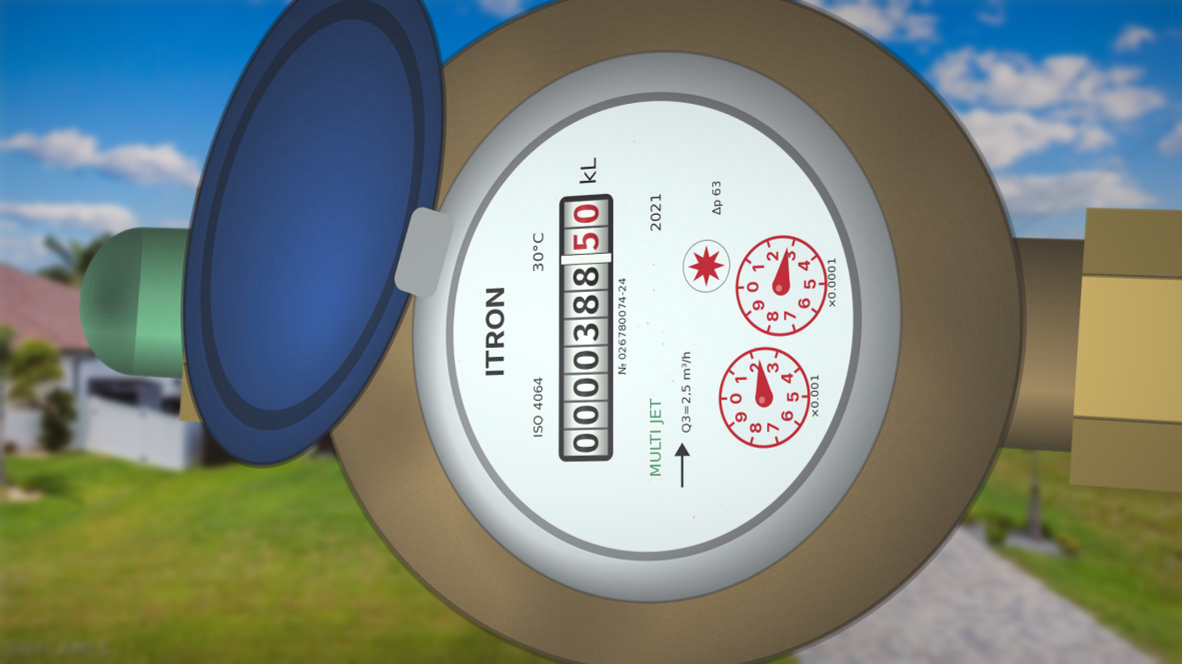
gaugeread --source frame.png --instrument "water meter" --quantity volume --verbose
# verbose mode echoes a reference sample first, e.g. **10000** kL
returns **388.5022** kL
